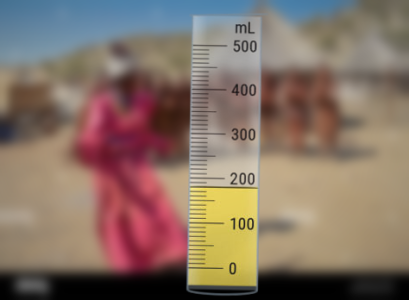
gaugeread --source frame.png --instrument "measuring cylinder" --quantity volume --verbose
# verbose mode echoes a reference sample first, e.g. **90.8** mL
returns **180** mL
